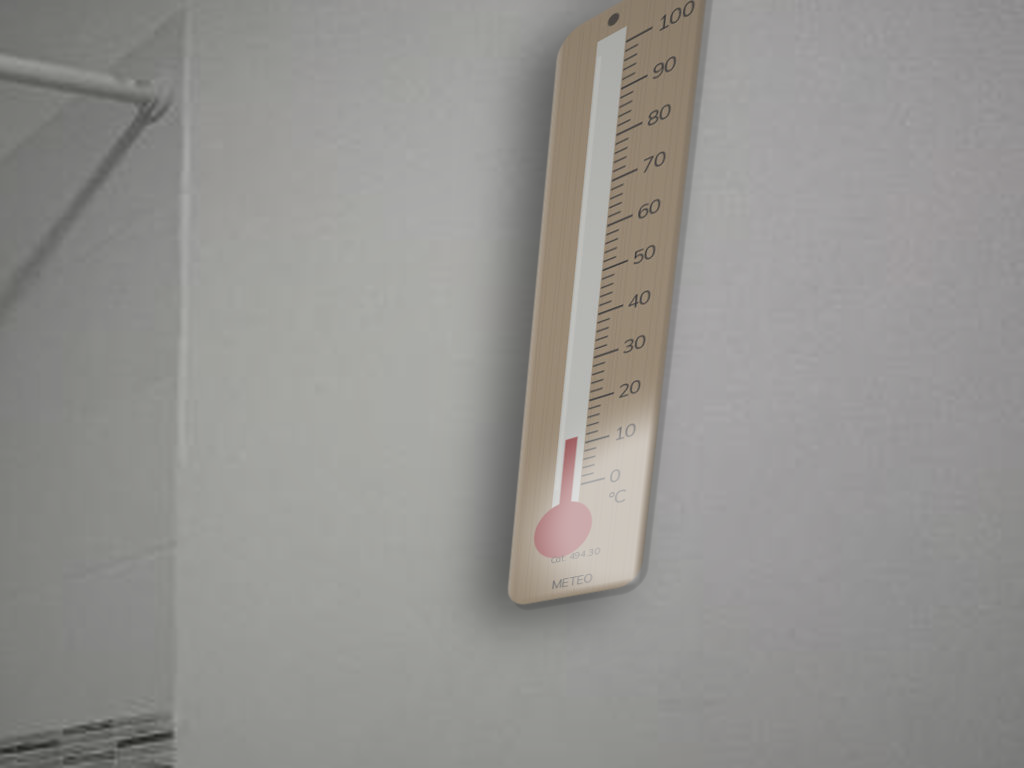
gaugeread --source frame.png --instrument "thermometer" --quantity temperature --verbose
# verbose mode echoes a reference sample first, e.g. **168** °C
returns **12** °C
